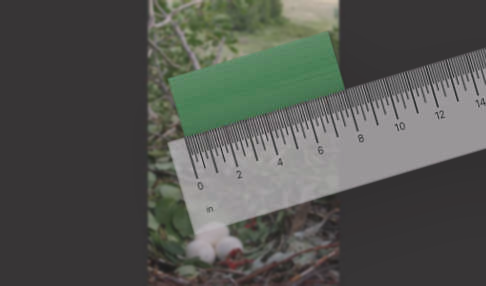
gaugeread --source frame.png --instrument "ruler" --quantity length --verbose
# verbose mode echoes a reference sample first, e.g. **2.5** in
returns **8** in
